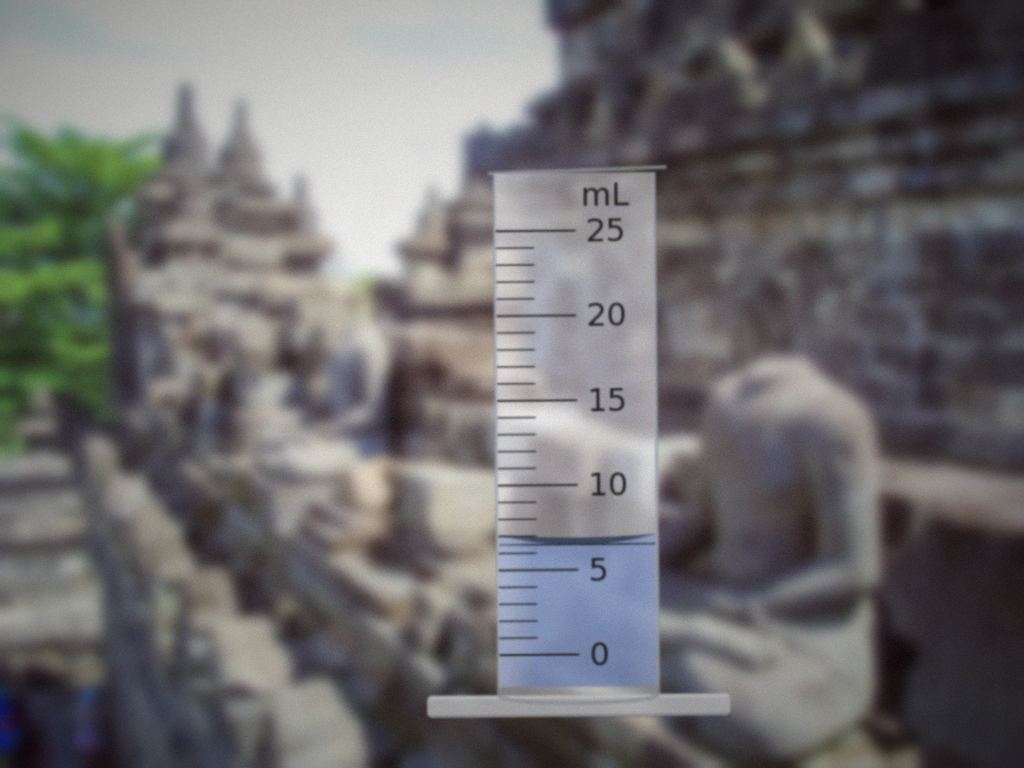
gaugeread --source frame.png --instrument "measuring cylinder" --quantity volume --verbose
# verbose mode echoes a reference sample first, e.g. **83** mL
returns **6.5** mL
